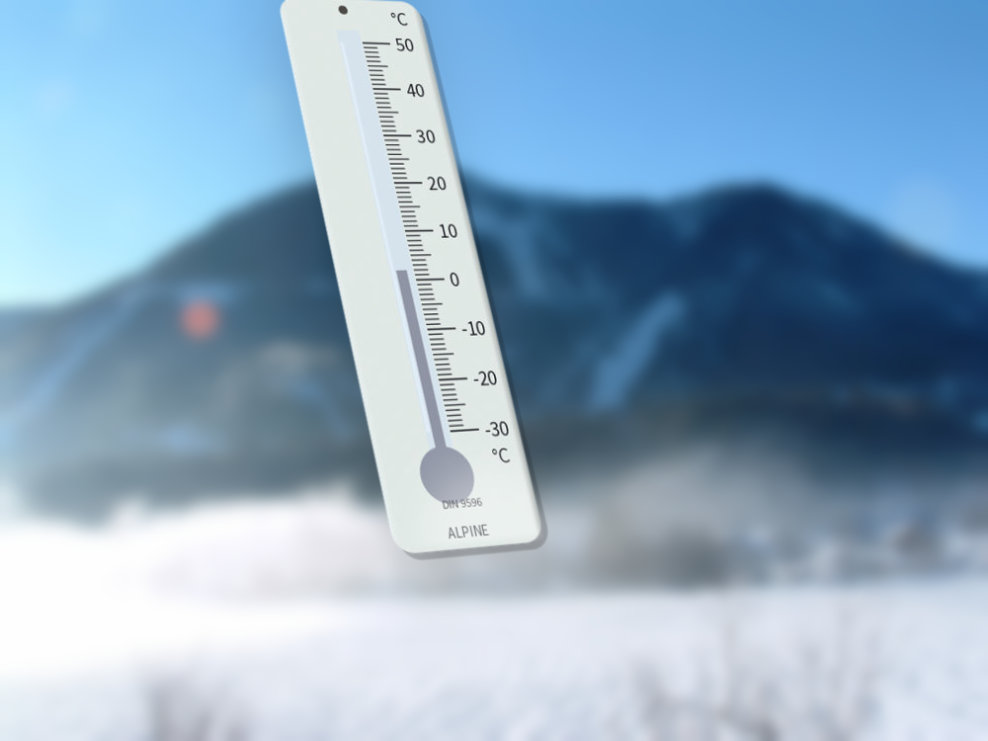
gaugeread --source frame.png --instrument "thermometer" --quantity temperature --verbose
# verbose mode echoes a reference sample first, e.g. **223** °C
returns **2** °C
